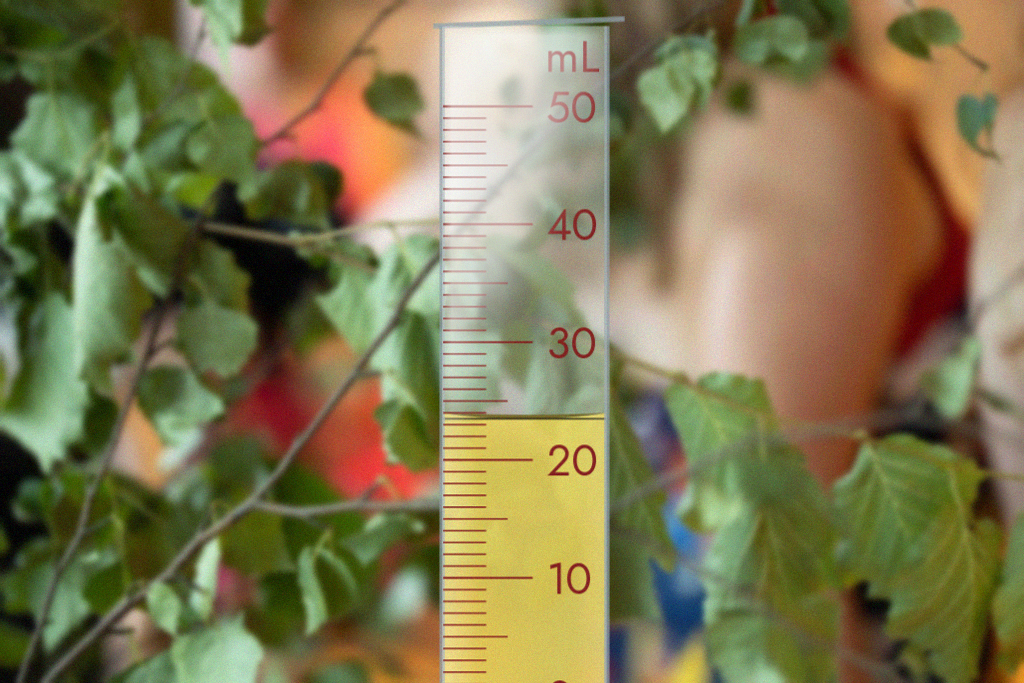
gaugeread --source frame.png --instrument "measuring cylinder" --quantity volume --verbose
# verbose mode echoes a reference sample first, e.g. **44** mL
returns **23.5** mL
